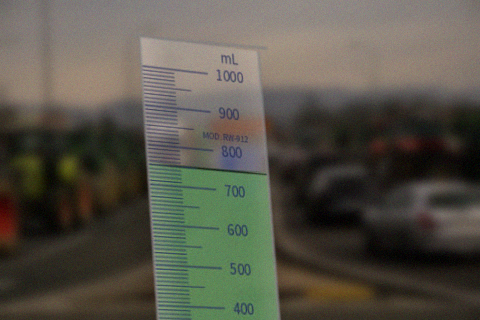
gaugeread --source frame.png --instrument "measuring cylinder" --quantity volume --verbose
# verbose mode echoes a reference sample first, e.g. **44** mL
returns **750** mL
